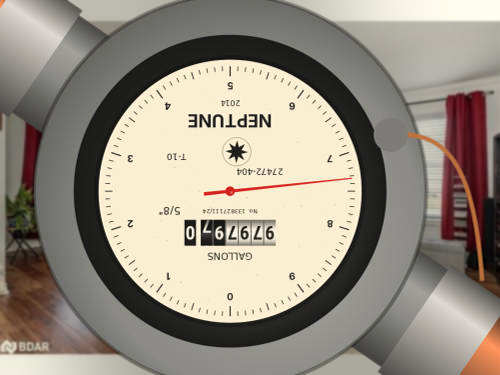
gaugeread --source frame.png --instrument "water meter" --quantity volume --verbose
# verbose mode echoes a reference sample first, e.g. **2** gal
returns **9797967.3** gal
